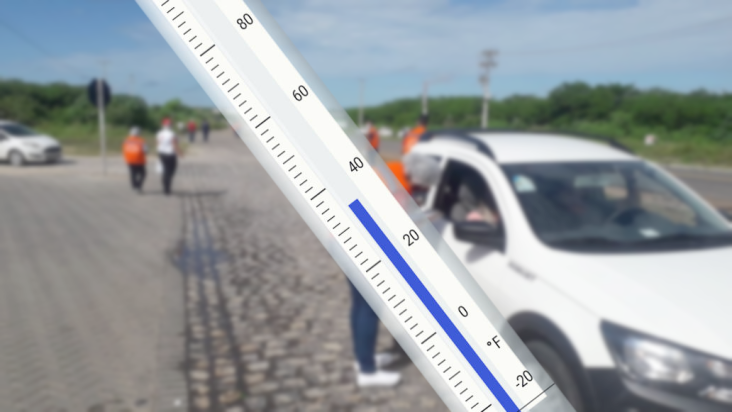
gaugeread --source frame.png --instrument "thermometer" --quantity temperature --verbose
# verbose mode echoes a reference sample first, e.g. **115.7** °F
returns **34** °F
